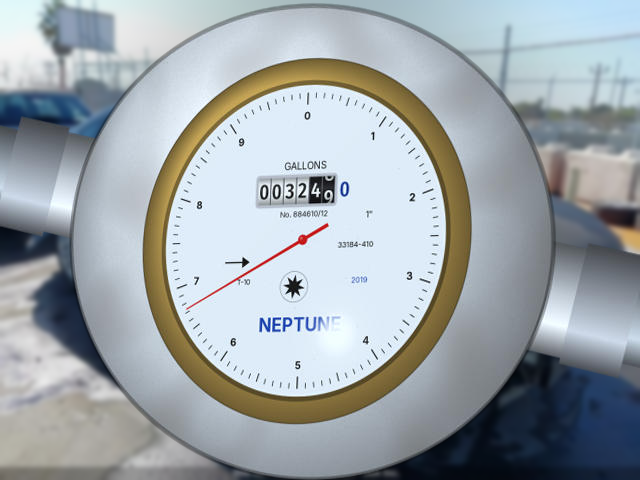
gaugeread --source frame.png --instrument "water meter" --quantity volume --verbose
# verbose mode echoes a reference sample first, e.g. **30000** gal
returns **32486.7** gal
